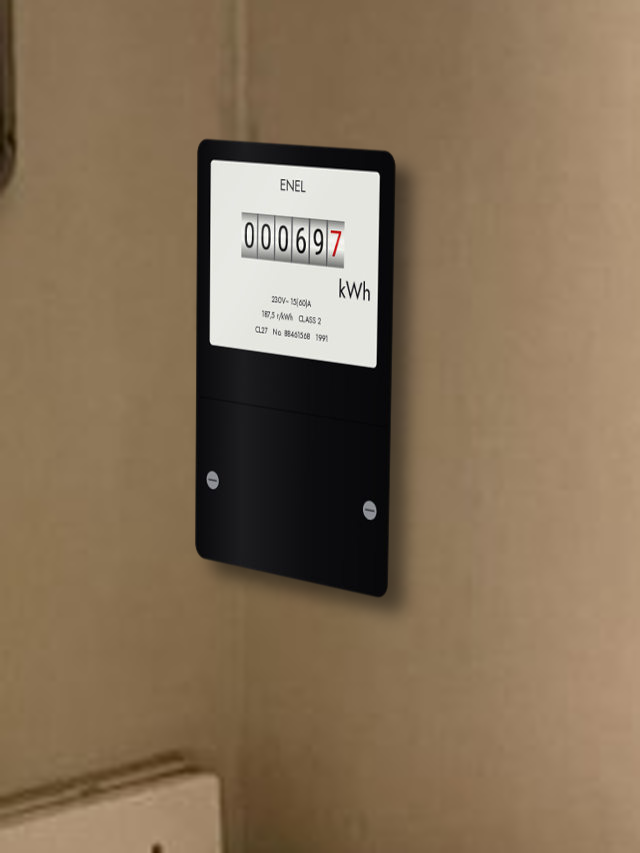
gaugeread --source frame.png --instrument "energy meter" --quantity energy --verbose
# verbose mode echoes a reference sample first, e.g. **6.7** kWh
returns **69.7** kWh
